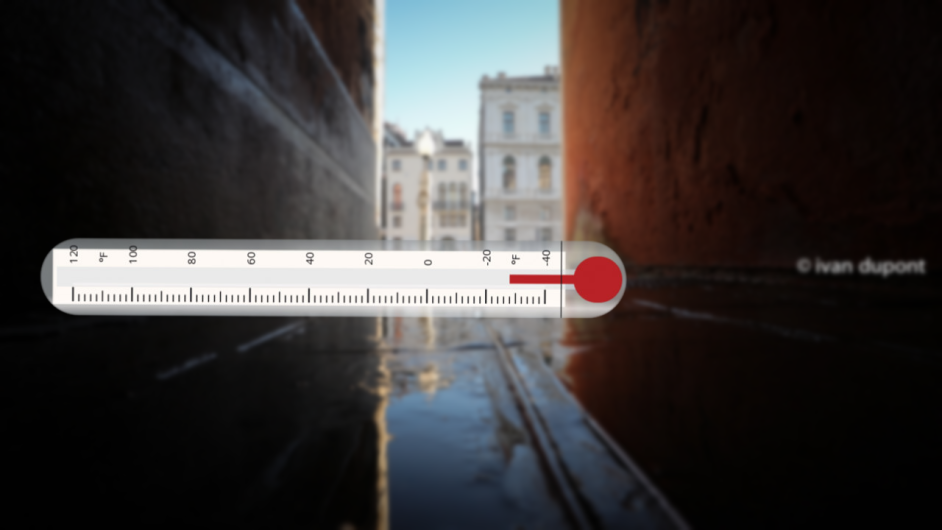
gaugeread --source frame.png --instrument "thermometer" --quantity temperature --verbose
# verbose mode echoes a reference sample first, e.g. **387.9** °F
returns **-28** °F
